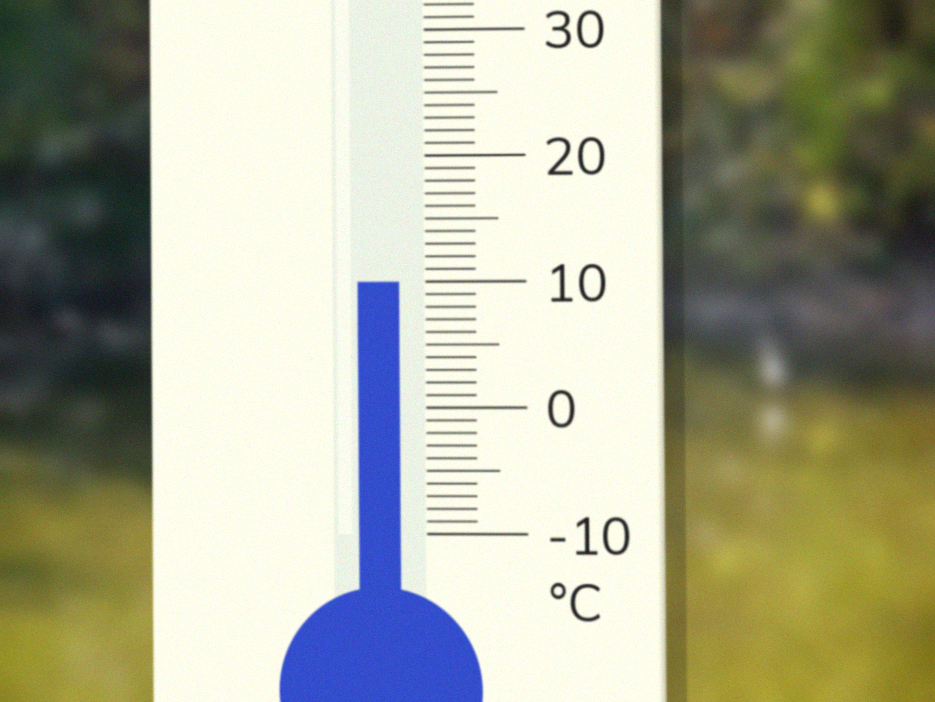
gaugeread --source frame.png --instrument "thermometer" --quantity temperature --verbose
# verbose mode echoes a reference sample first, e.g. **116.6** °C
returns **10** °C
